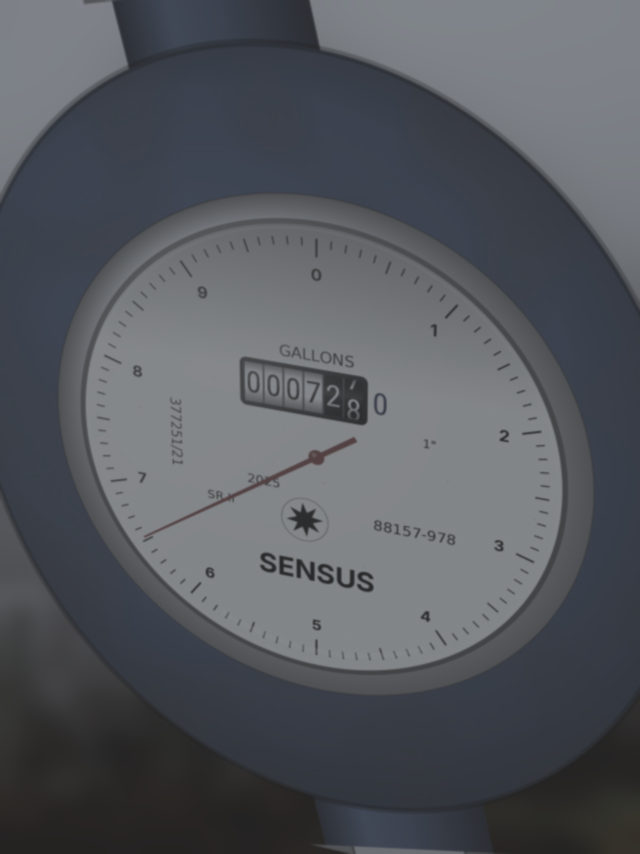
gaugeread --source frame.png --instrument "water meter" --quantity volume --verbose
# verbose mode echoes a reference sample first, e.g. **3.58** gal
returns **7276.5** gal
